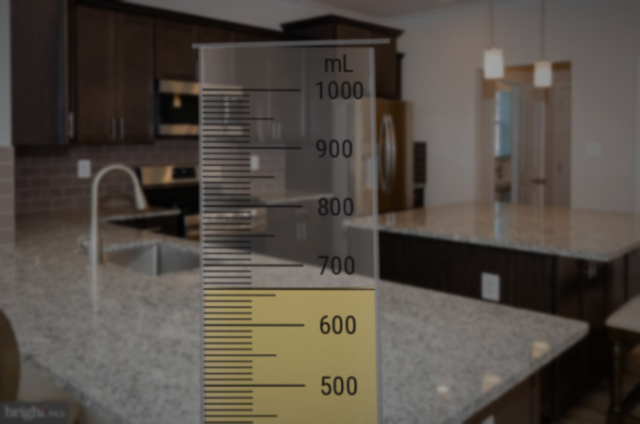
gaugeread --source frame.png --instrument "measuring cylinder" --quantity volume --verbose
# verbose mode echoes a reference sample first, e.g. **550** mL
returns **660** mL
